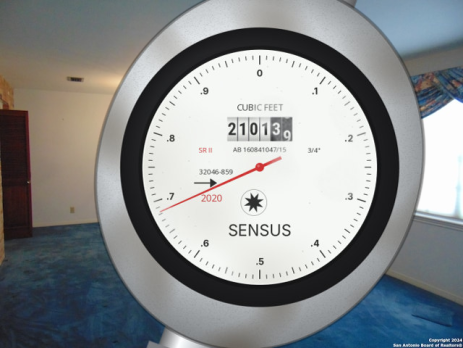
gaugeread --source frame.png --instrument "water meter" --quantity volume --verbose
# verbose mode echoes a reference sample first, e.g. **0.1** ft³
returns **210138.68** ft³
